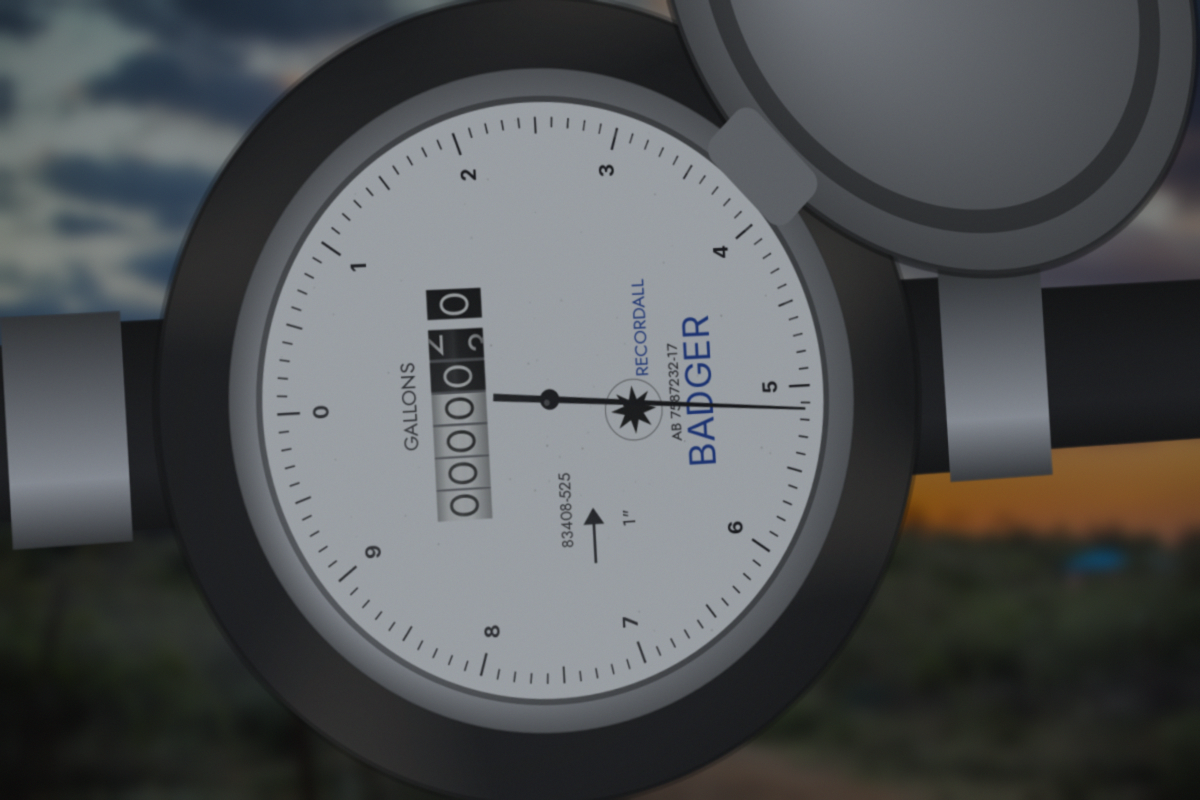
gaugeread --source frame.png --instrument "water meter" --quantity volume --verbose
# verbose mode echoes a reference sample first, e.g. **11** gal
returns **25.1** gal
